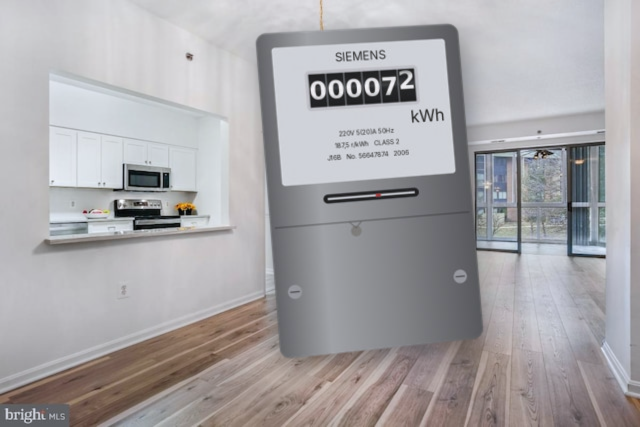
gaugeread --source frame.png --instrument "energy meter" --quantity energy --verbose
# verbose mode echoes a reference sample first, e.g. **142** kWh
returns **72** kWh
